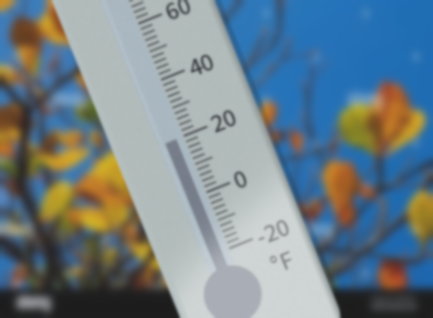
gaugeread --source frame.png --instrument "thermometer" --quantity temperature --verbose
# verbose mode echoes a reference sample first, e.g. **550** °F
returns **20** °F
